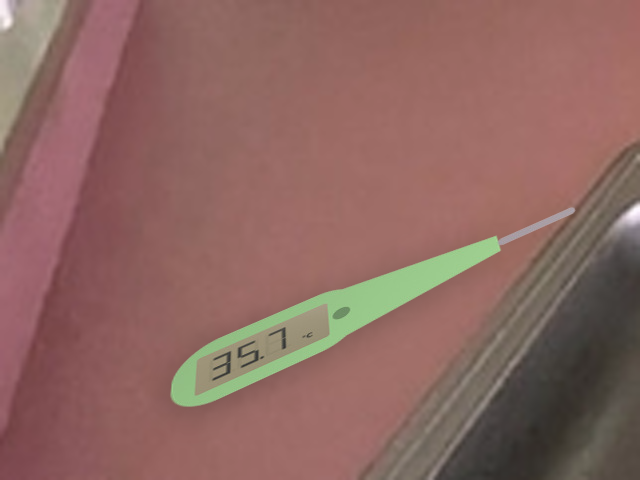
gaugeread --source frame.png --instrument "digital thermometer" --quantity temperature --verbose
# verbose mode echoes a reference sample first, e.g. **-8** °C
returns **35.7** °C
